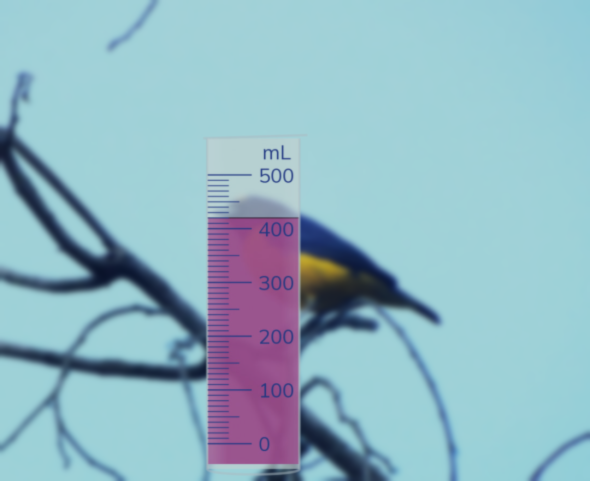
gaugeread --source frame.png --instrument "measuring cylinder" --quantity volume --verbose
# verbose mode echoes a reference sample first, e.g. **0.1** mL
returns **420** mL
